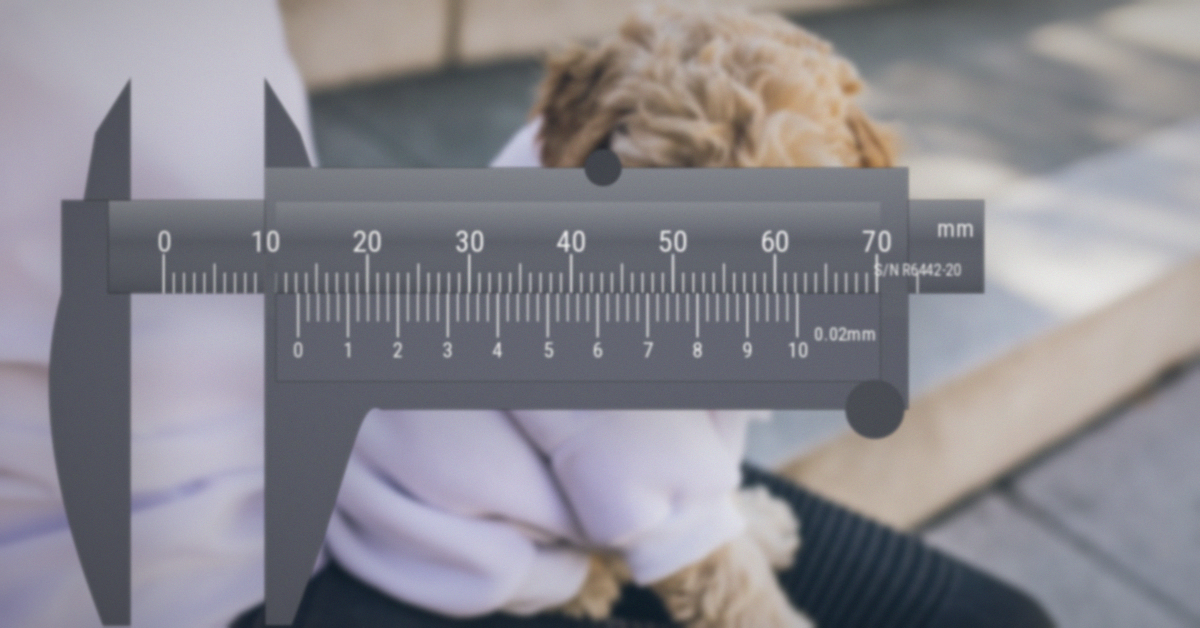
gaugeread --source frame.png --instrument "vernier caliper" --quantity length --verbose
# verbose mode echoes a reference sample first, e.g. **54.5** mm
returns **13.2** mm
